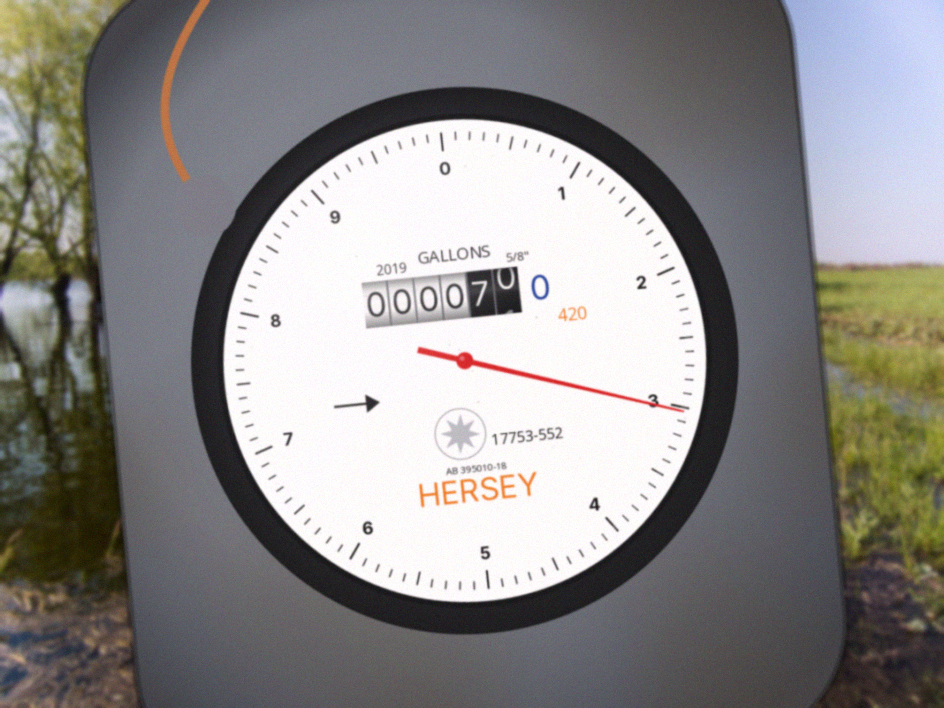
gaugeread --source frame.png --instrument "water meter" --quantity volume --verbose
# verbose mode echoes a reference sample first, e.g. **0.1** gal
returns **703.0** gal
